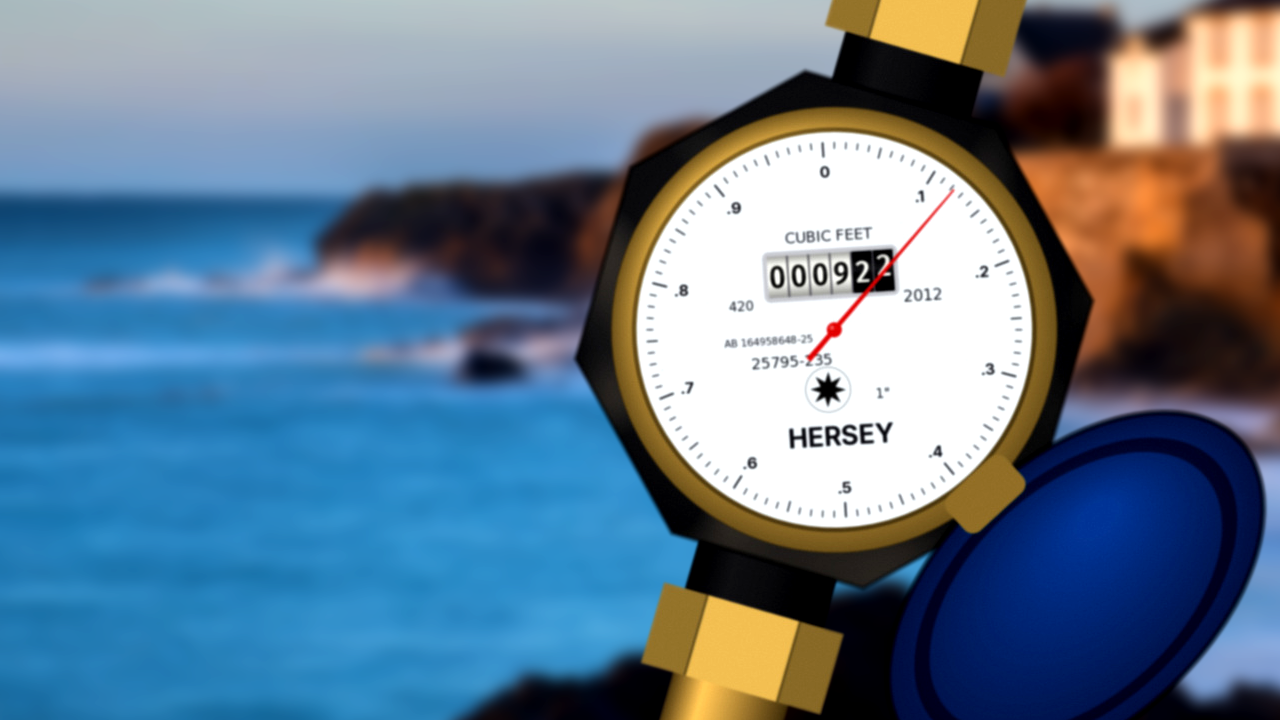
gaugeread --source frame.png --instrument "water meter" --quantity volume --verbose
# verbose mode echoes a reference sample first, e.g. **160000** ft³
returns **922.12** ft³
